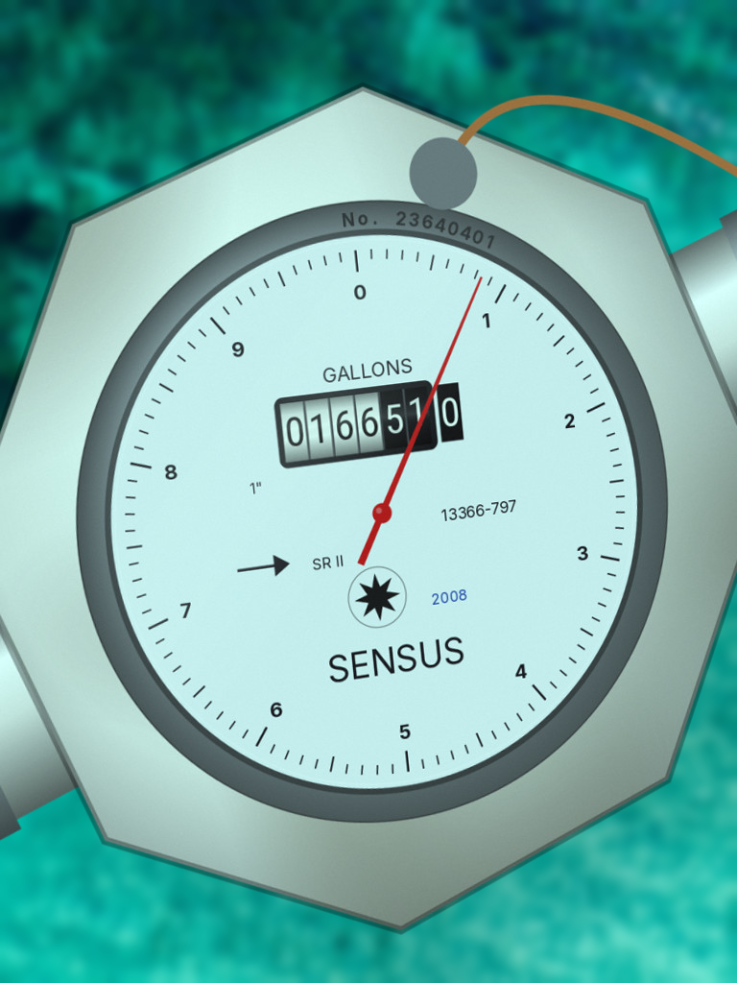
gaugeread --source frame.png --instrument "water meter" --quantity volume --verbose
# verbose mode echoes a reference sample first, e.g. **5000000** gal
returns **166510.8** gal
